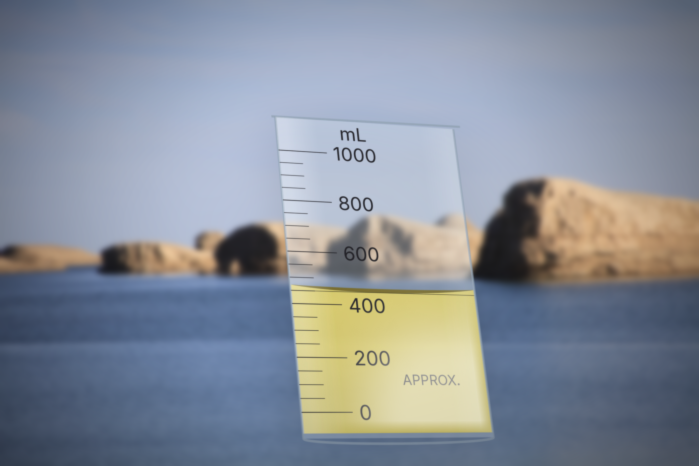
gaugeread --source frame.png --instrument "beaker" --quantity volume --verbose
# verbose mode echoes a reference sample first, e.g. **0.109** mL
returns **450** mL
